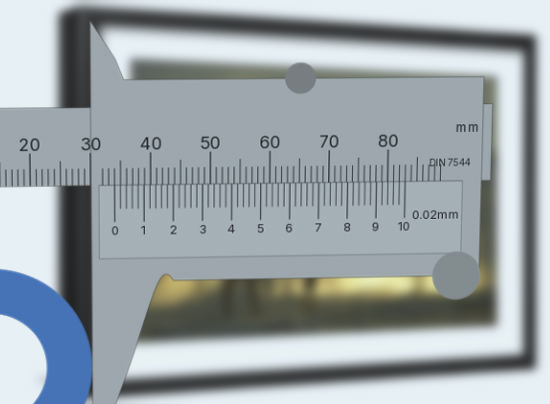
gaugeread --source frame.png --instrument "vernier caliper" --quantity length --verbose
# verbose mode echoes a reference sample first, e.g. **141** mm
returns **34.0** mm
